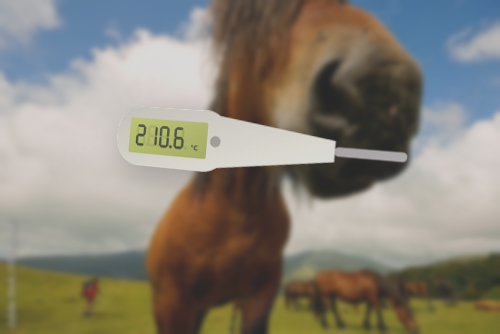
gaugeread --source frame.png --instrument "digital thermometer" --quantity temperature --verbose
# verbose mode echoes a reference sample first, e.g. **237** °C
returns **210.6** °C
